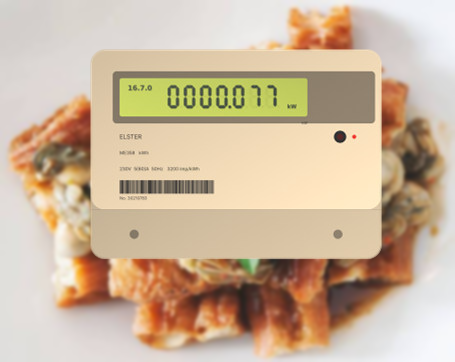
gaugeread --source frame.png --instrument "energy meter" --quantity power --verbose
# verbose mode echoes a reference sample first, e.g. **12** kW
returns **0.077** kW
